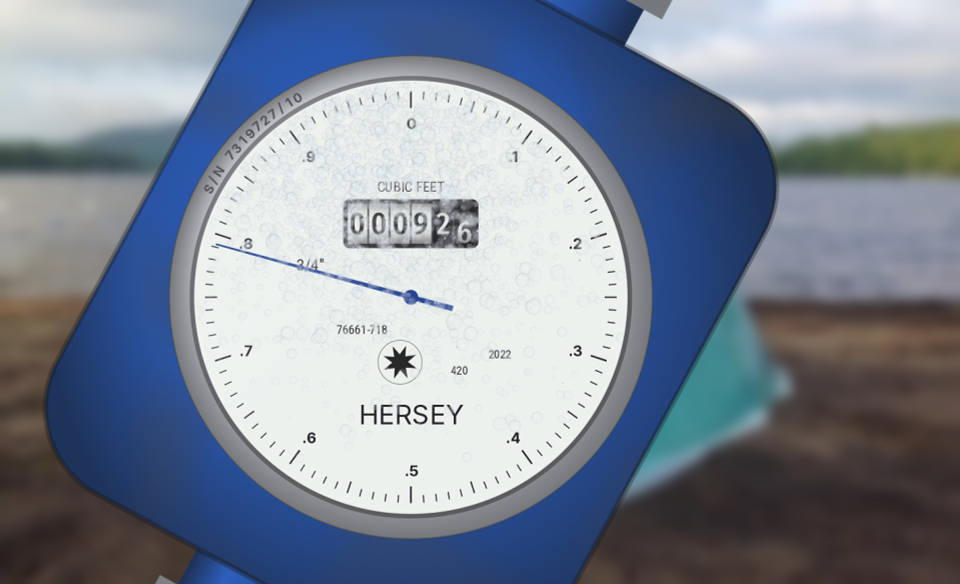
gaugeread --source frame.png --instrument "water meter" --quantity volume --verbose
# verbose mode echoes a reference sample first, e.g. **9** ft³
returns **925.79** ft³
